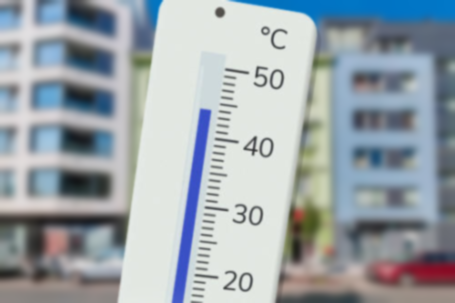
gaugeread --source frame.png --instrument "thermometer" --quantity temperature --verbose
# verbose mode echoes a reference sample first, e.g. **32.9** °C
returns **44** °C
